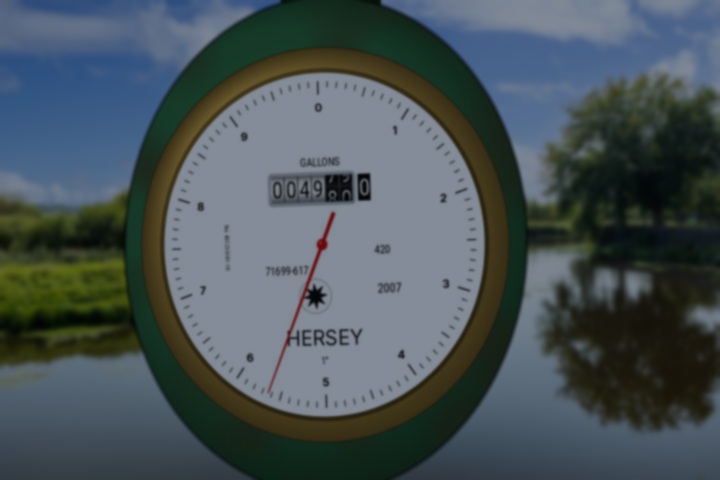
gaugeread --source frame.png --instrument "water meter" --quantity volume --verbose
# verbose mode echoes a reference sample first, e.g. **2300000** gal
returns **49795.6** gal
